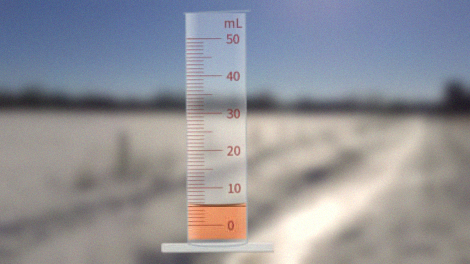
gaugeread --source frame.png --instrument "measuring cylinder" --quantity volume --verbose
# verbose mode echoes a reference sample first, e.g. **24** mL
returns **5** mL
